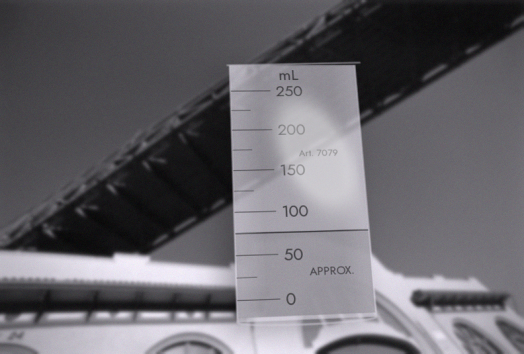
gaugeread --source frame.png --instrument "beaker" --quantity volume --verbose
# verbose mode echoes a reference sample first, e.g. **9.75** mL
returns **75** mL
